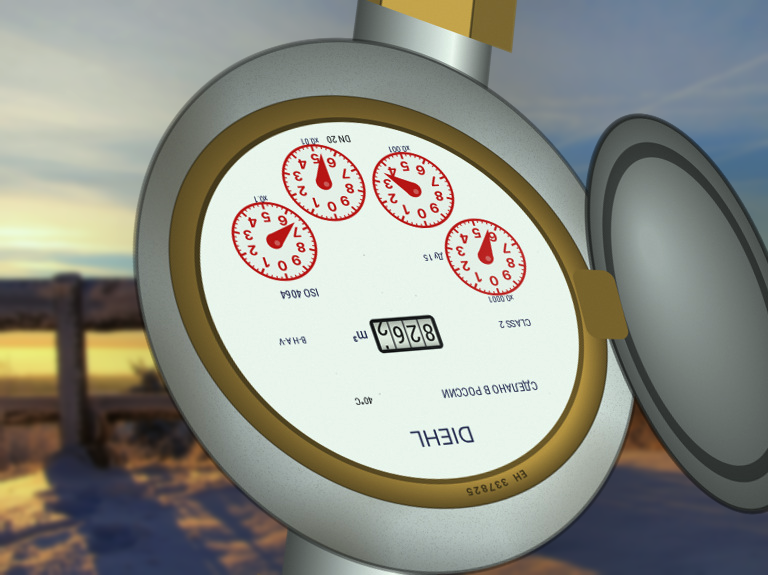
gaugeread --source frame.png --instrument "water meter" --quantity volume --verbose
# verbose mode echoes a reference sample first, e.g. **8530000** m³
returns **8261.6535** m³
